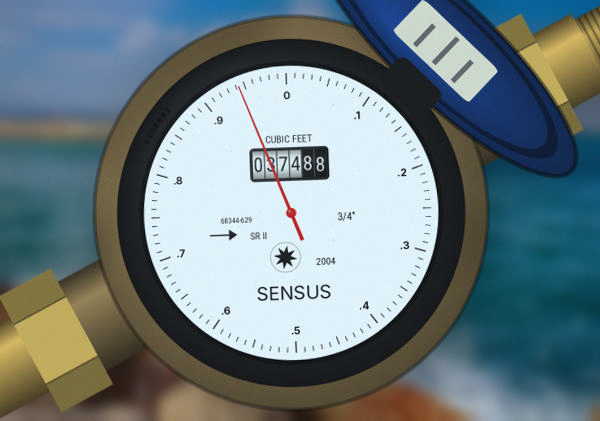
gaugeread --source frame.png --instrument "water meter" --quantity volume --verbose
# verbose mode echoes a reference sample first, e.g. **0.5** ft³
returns **37487.94** ft³
